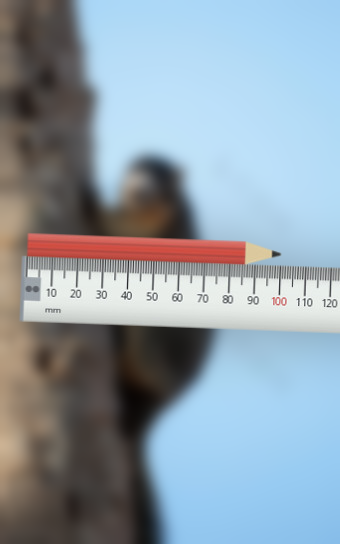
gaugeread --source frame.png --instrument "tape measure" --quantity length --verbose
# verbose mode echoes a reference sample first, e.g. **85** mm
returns **100** mm
